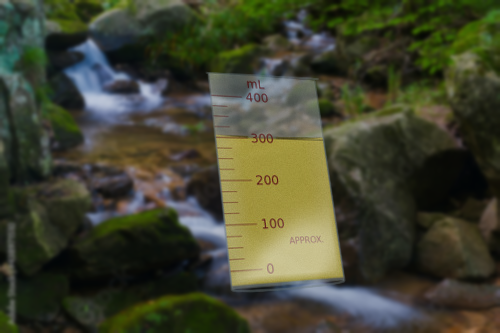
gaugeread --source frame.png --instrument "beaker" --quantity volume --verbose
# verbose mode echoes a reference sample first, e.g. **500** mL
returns **300** mL
